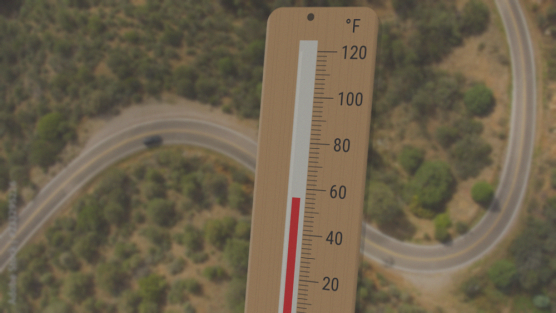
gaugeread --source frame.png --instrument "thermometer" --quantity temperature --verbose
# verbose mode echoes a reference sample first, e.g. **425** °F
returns **56** °F
